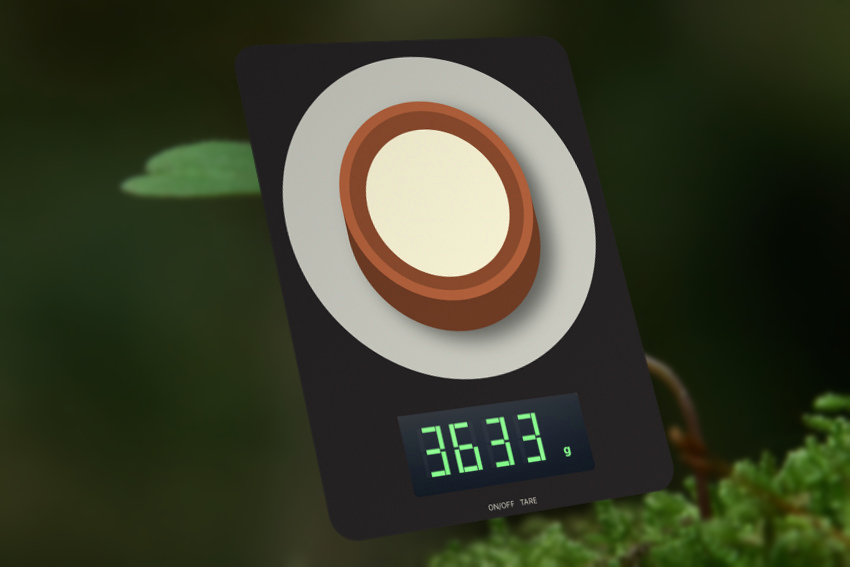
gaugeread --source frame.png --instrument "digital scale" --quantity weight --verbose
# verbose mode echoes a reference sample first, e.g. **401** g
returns **3633** g
